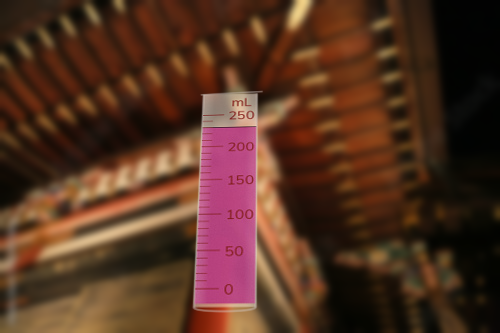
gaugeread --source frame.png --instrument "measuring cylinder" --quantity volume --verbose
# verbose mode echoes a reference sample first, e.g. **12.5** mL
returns **230** mL
